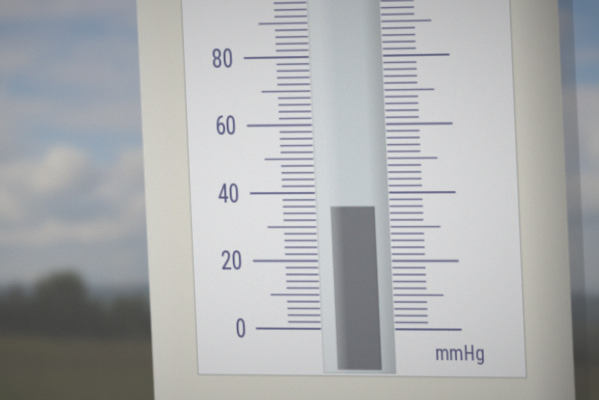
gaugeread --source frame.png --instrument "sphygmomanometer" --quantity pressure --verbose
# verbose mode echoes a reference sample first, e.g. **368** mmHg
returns **36** mmHg
